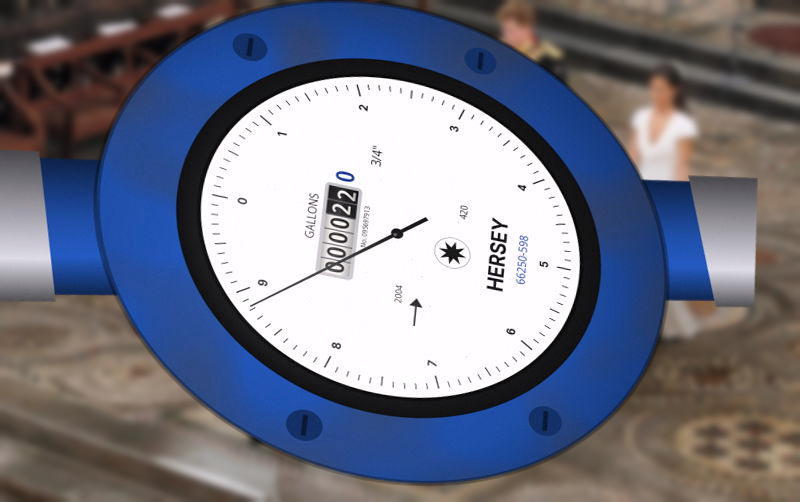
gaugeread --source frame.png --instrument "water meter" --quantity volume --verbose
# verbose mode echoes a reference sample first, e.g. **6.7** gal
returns **218.8** gal
